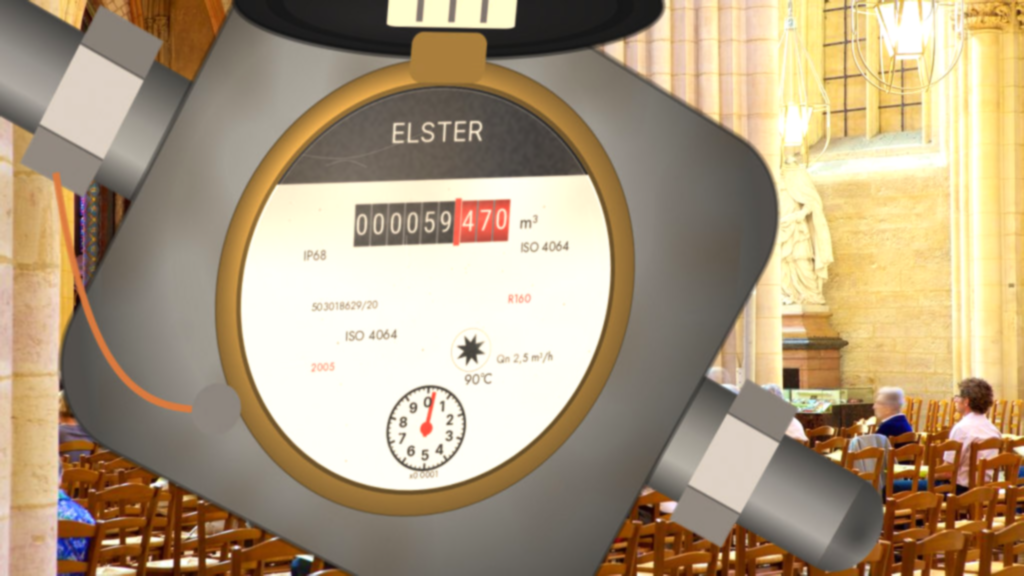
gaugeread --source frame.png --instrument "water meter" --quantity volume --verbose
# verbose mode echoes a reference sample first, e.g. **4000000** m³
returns **59.4700** m³
